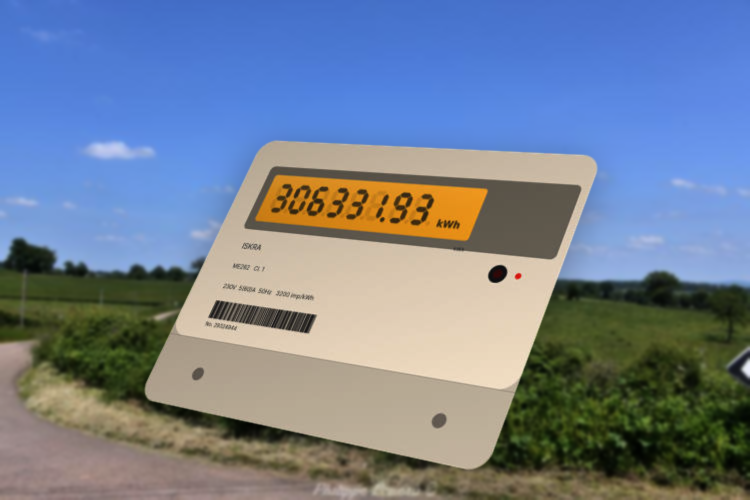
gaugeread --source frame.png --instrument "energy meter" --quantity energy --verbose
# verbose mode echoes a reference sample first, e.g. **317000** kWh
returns **306331.93** kWh
